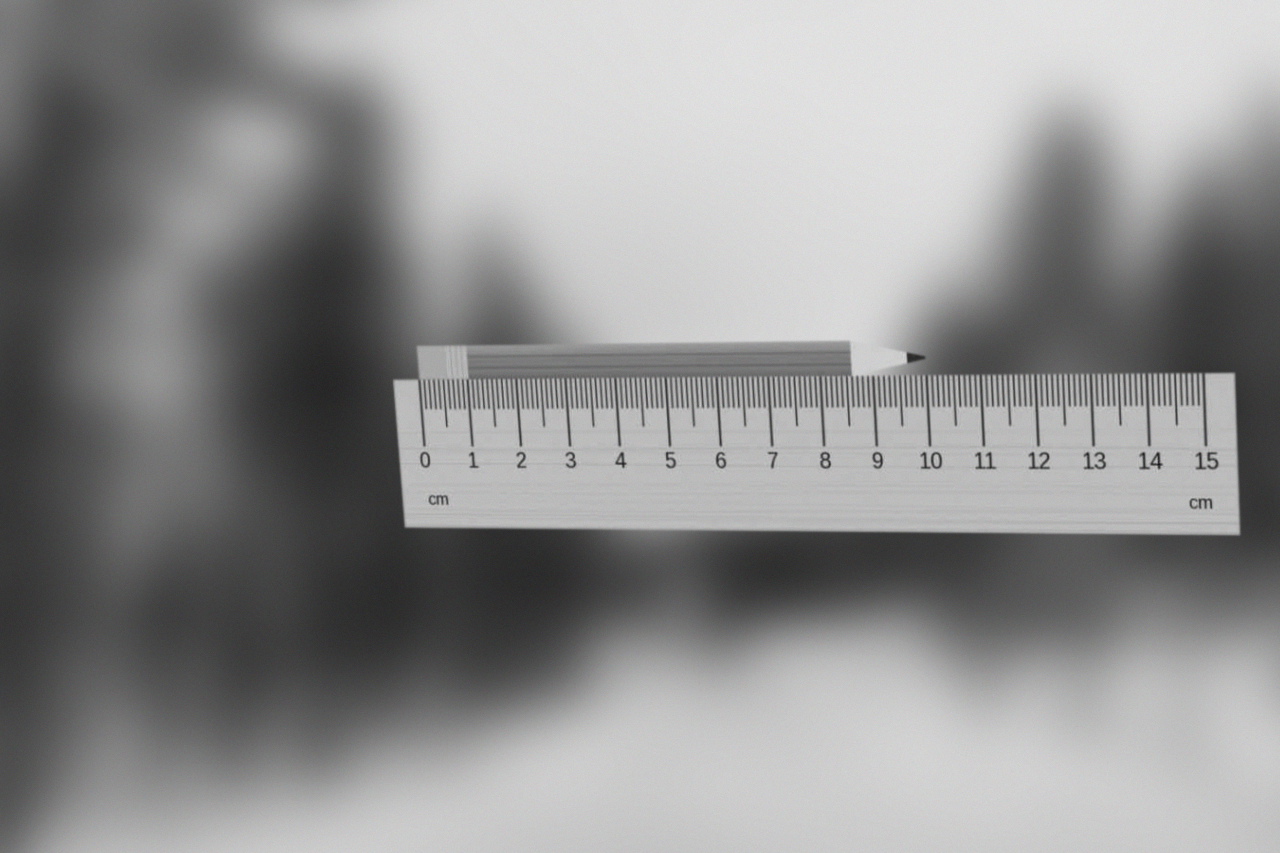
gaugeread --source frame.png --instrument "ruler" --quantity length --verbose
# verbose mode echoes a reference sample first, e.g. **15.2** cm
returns **10** cm
